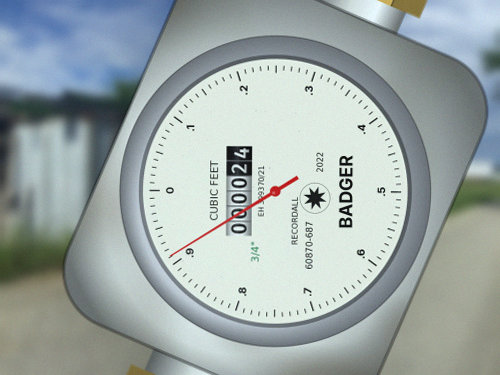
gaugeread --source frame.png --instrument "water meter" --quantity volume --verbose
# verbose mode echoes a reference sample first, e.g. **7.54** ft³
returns **23.91** ft³
